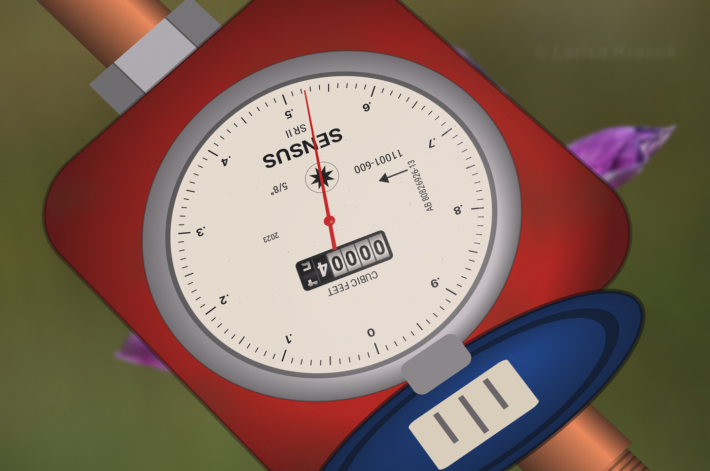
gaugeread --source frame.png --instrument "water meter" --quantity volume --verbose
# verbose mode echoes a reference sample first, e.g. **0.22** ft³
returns **44.52** ft³
